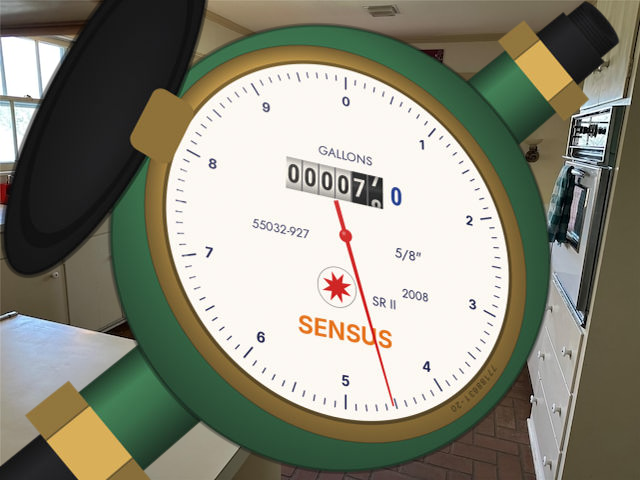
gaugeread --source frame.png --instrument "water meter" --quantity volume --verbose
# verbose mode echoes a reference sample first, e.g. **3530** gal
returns **774.5** gal
